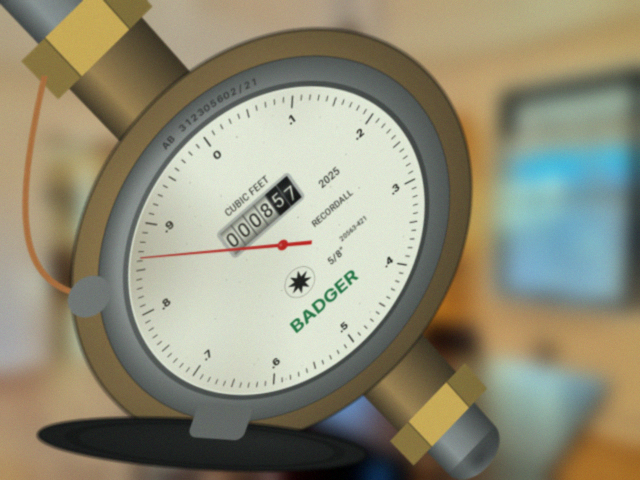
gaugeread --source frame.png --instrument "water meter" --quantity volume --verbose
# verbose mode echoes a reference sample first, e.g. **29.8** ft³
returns **856.86** ft³
